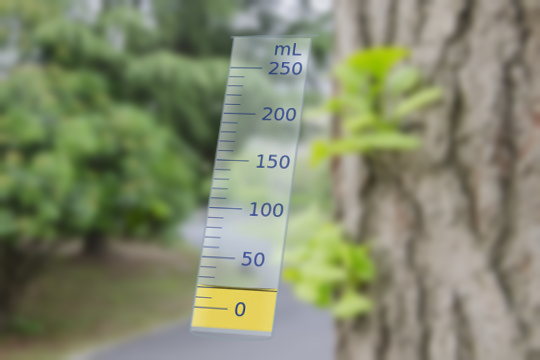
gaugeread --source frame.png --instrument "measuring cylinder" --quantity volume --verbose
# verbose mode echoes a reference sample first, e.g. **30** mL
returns **20** mL
